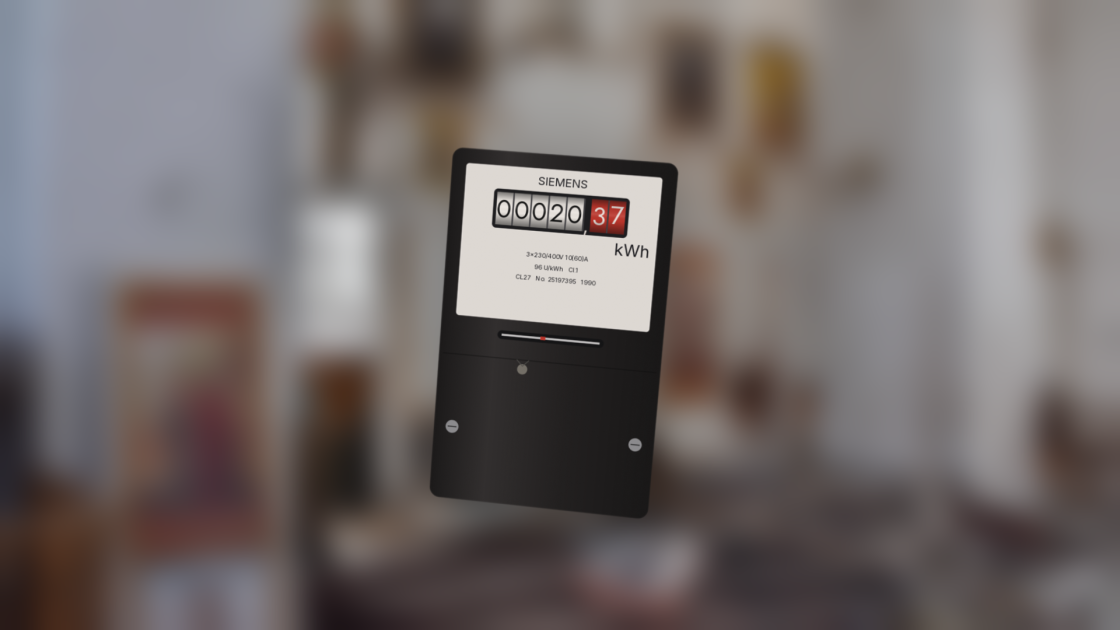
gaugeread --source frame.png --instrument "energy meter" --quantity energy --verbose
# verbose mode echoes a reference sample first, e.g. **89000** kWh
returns **20.37** kWh
